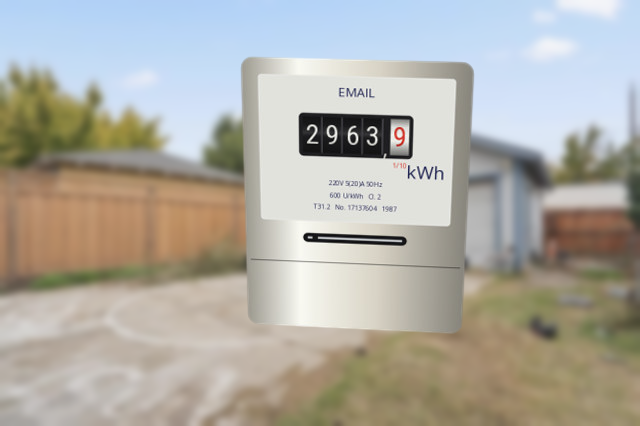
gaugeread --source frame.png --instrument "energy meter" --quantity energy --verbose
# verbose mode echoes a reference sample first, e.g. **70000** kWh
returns **2963.9** kWh
